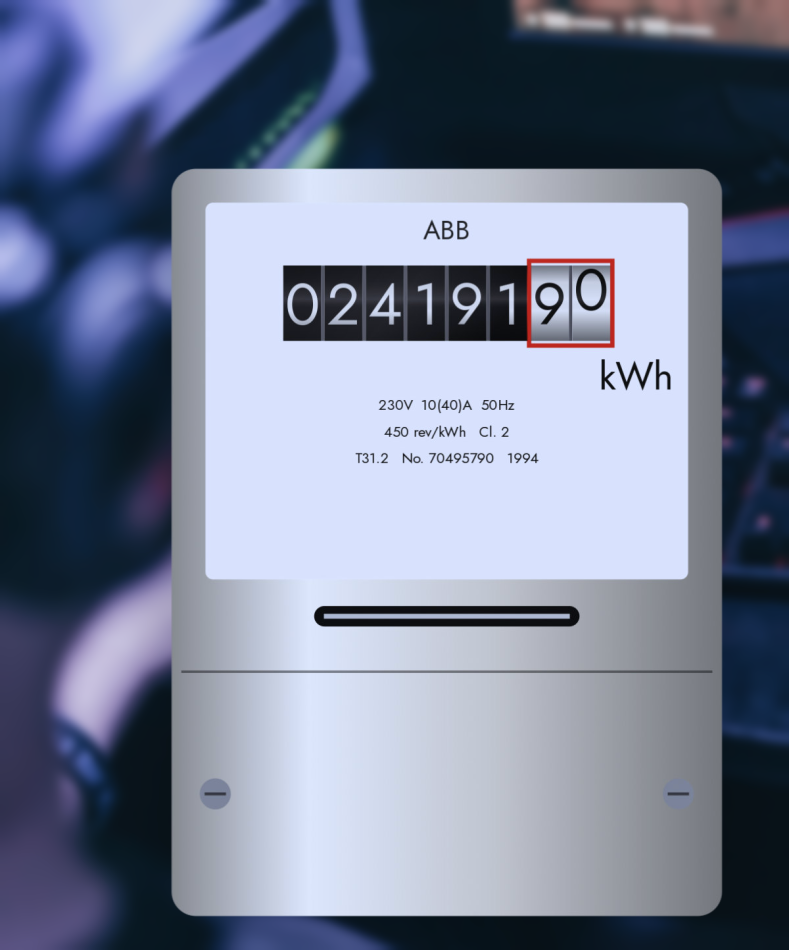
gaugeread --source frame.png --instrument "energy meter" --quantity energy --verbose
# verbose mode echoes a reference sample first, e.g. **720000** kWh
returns **24191.90** kWh
